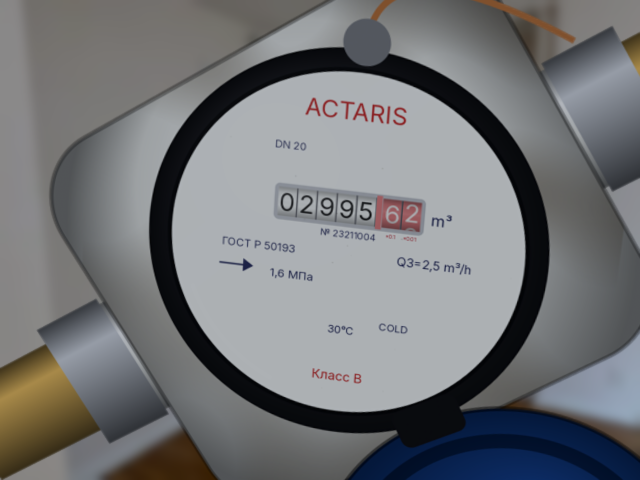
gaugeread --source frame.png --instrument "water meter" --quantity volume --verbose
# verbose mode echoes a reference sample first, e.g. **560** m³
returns **2995.62** m³
